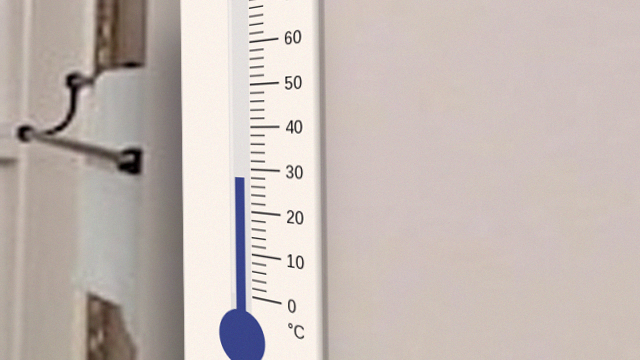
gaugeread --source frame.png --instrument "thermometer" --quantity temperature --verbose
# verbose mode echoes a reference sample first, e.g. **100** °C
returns **28** °C
